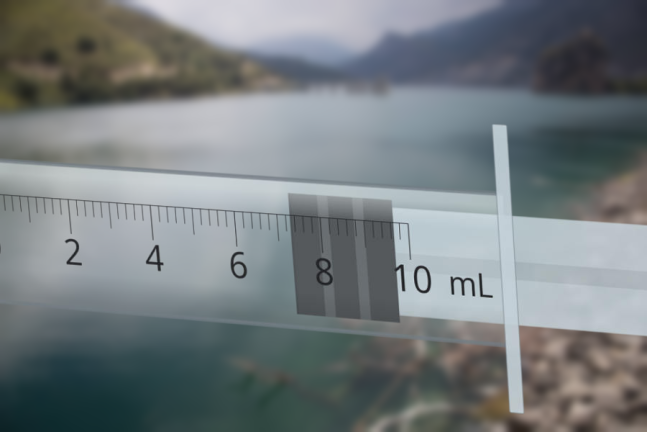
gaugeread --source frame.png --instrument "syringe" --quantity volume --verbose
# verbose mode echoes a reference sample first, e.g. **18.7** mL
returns **7.3** mL
